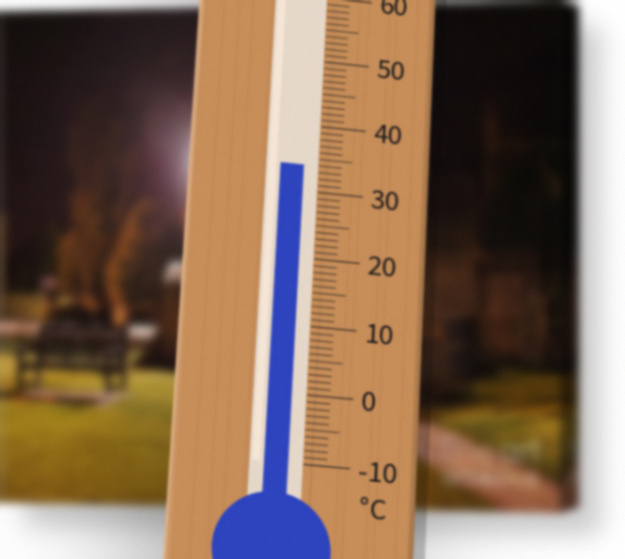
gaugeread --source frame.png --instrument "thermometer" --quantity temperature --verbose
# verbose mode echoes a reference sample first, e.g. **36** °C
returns **34** °C
